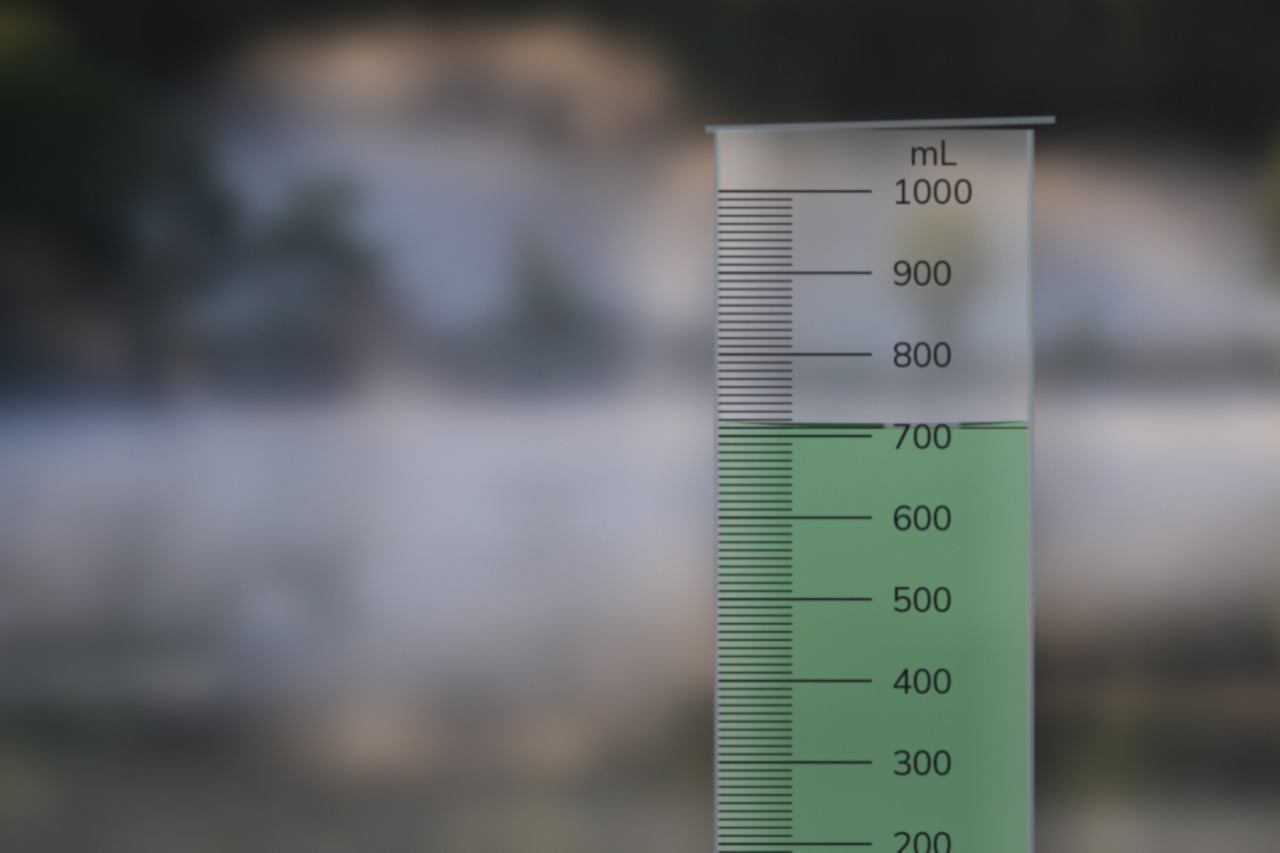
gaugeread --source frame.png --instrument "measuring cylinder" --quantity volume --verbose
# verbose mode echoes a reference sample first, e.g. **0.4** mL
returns **710** mL
